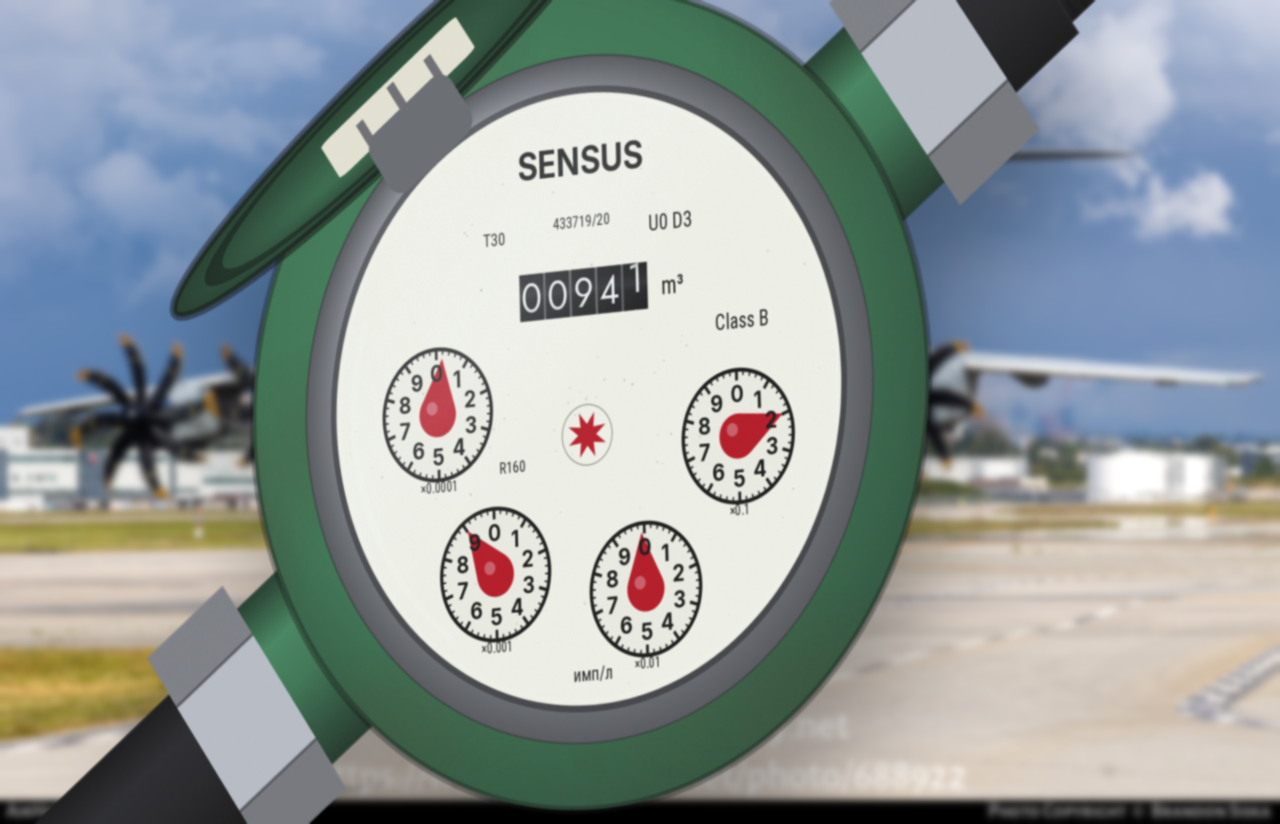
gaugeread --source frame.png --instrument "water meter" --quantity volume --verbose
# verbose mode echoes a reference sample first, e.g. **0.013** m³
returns **941.1990** m³
